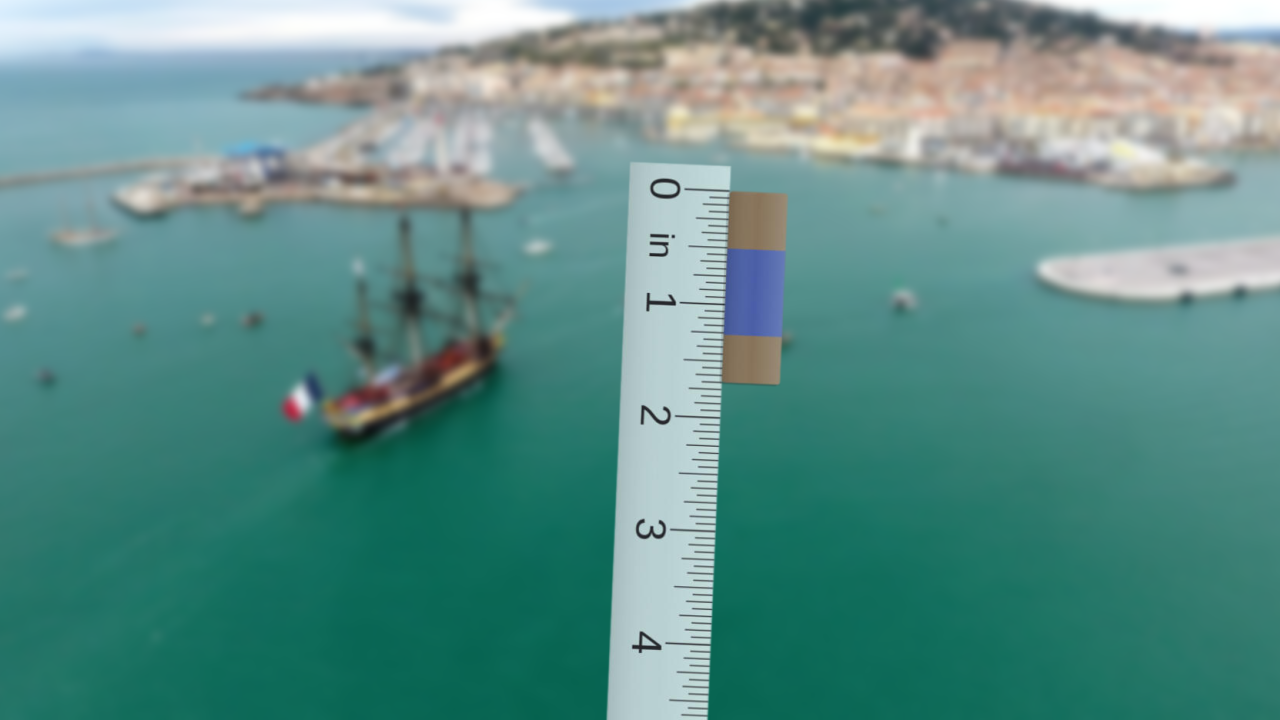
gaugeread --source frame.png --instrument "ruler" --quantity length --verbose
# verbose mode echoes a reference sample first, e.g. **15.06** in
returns **1.6875** in
